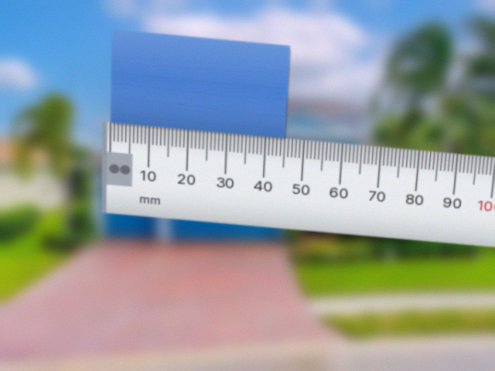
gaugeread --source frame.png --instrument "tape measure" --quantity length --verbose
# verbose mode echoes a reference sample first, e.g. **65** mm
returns **45** mm
